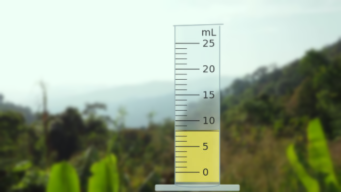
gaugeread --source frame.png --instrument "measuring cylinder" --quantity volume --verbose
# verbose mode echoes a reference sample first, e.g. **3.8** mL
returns **8** mL
